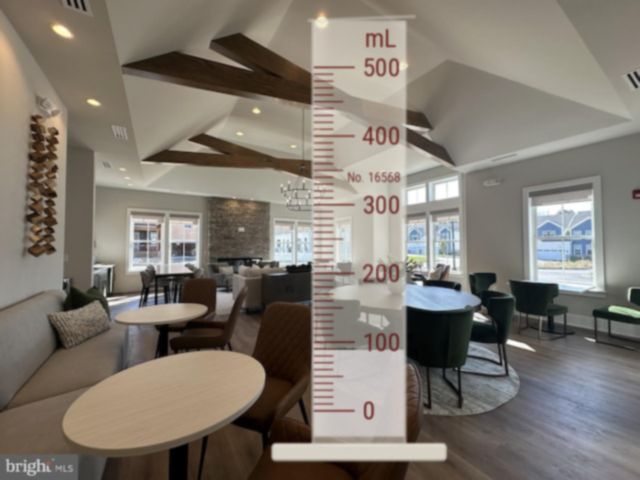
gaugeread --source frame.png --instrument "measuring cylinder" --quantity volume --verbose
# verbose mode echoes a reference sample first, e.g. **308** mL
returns **90** mL
